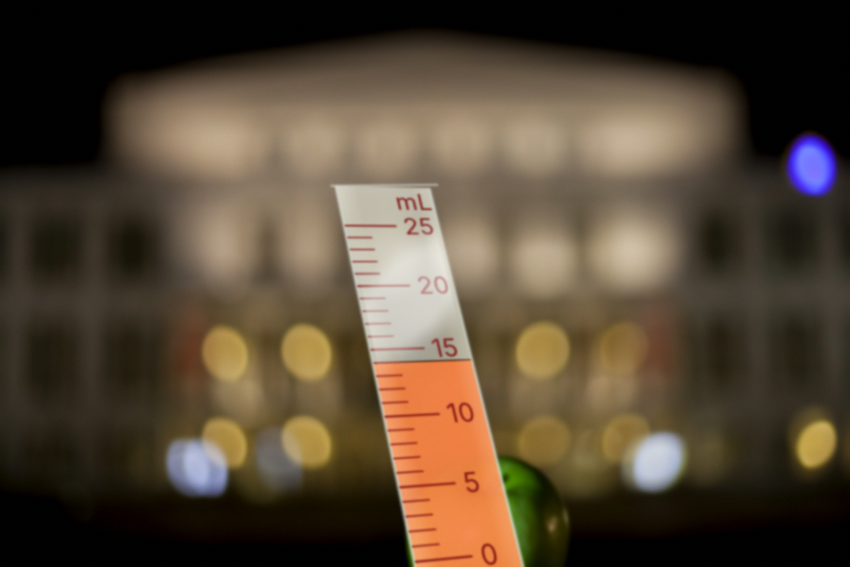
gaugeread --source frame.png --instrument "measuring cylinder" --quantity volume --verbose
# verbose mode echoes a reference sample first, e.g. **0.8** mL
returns **14** mL
